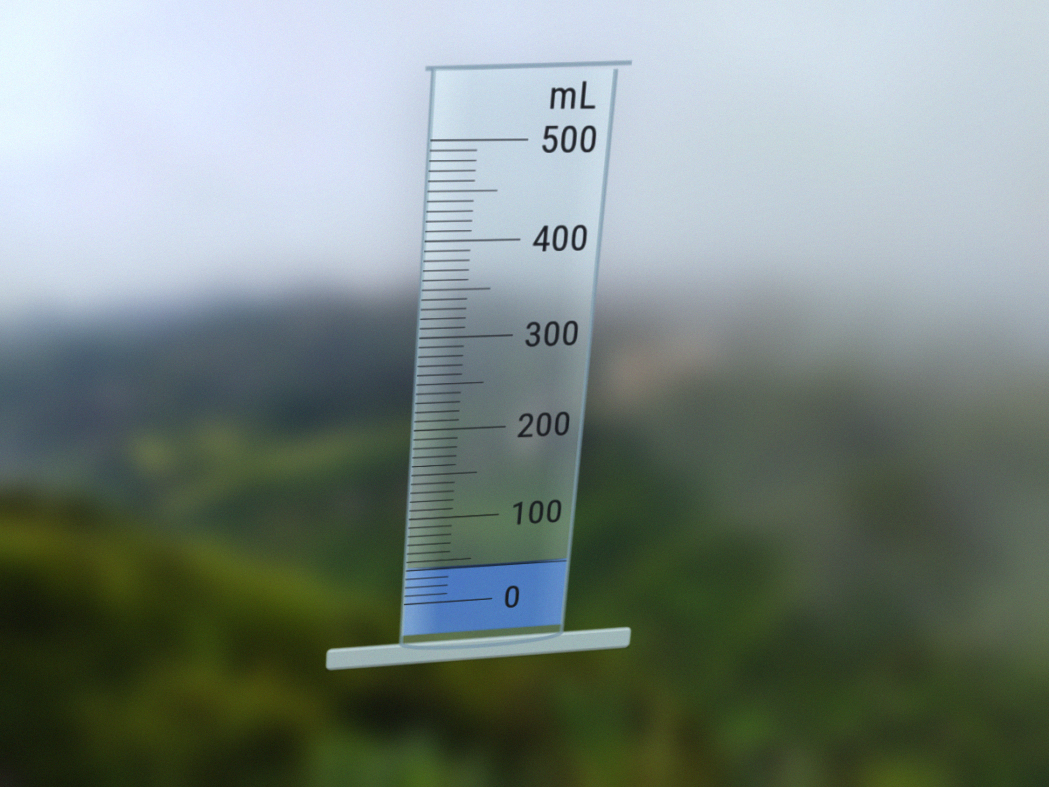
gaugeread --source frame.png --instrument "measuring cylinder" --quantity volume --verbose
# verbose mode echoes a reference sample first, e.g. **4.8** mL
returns **40** mL
